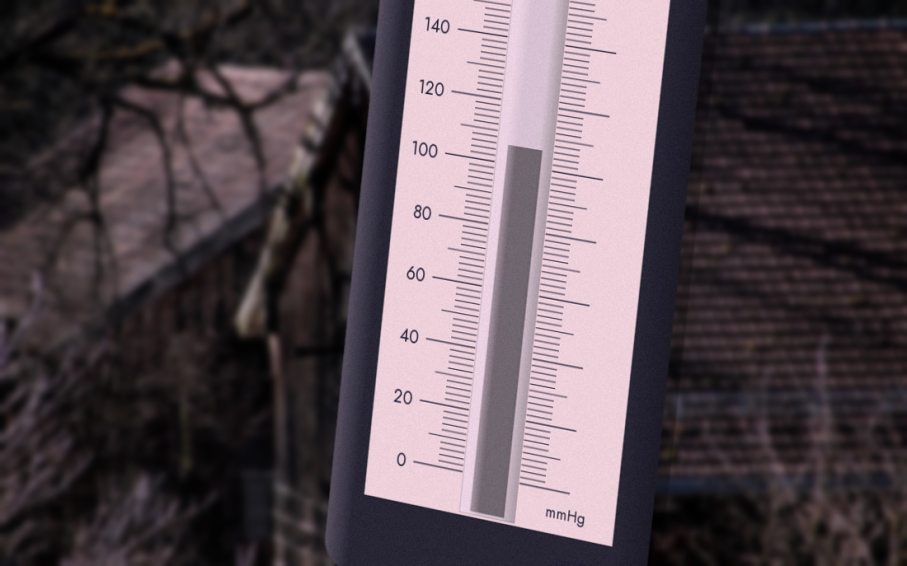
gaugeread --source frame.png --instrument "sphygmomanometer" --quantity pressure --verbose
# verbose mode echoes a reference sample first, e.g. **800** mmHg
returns **106** mmHg
